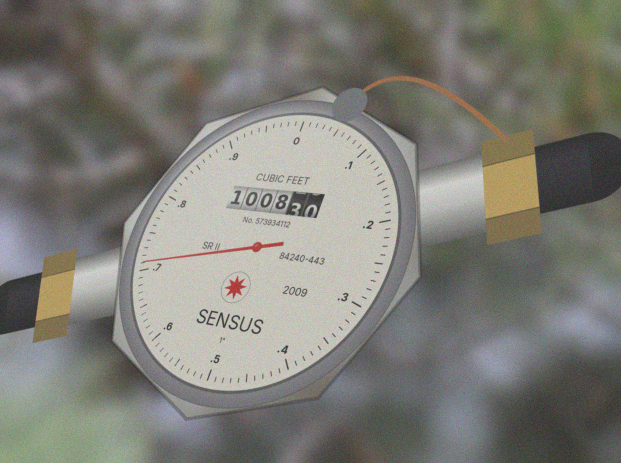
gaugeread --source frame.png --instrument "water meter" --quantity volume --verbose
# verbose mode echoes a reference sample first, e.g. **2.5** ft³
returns **100829.71** ft³
